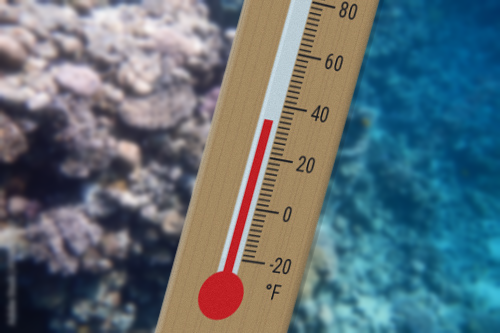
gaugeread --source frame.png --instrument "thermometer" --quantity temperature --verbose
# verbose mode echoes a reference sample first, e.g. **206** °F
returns **34** °F
